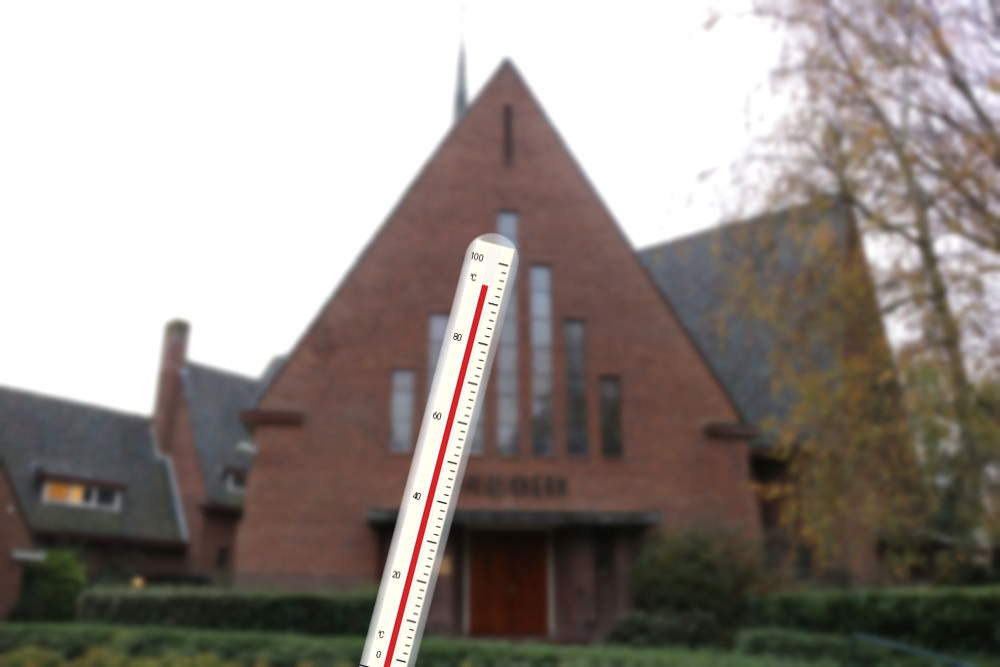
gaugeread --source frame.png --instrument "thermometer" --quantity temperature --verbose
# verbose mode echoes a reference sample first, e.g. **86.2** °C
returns **94** °C
